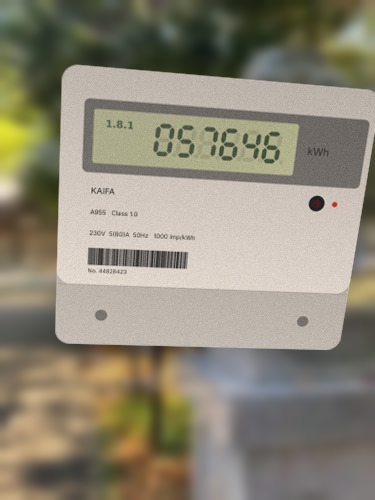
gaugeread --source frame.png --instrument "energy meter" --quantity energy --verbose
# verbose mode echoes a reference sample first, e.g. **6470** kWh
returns **57646** kWh
